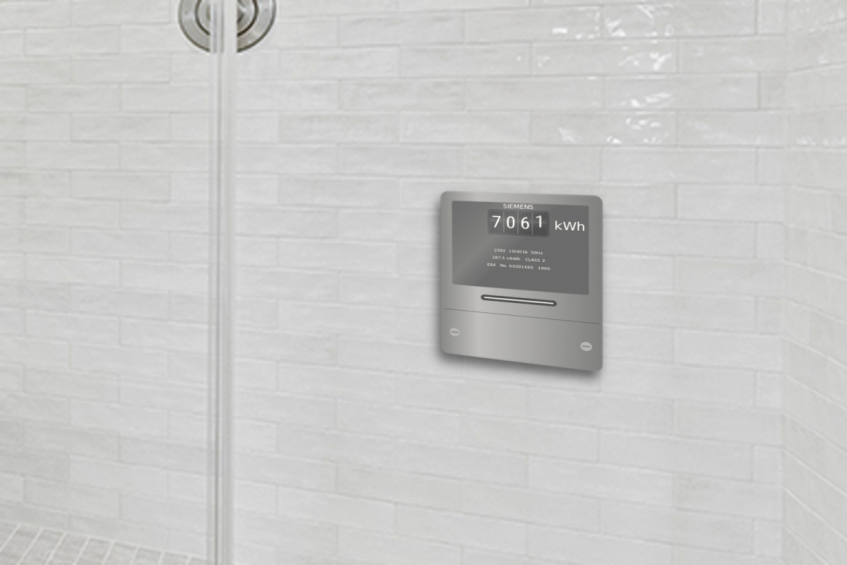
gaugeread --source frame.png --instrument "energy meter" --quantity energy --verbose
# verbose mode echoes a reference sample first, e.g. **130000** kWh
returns **7061** kWh
